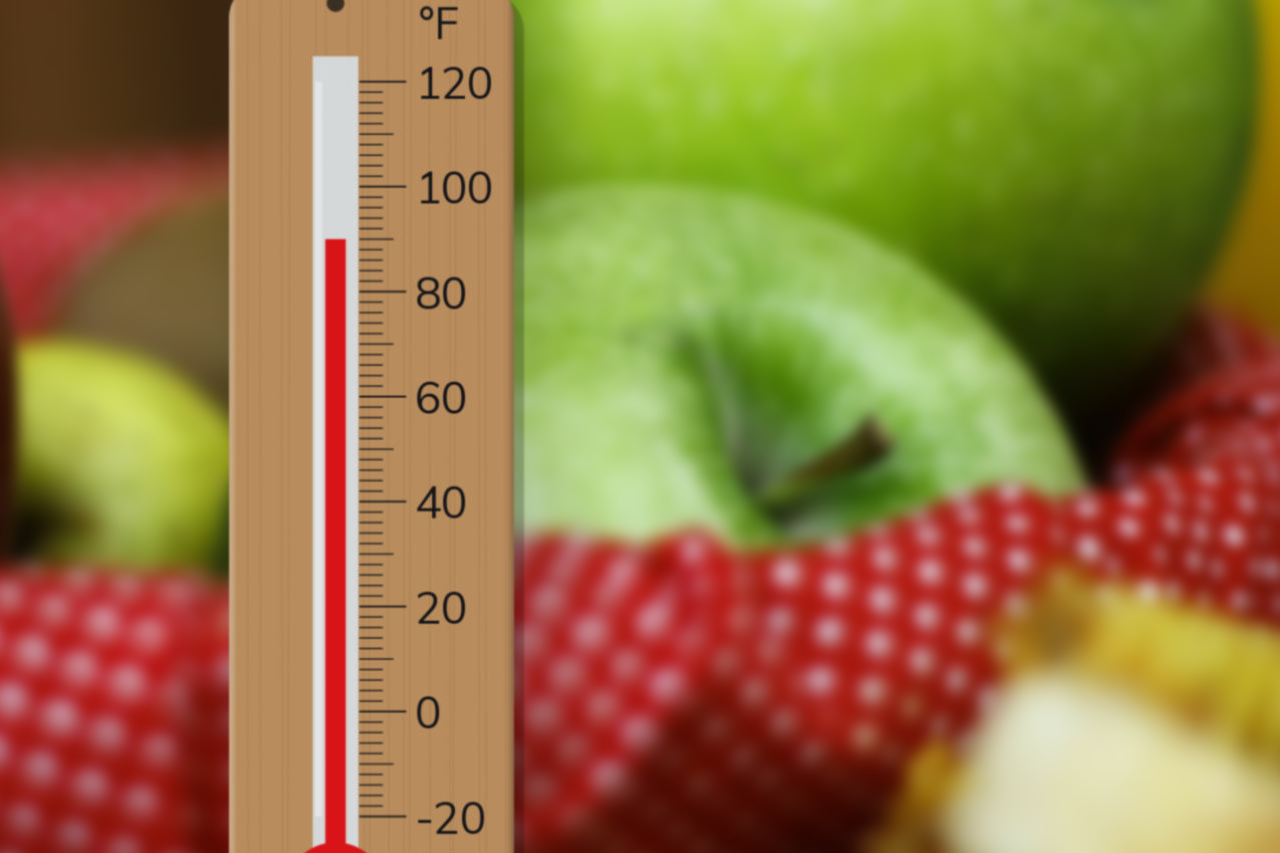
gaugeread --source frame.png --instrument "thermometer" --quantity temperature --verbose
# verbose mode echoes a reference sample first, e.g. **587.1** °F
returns **90** °F
